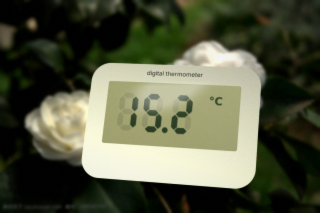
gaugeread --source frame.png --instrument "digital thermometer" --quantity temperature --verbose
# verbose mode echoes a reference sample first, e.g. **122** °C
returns **15.2** °C
